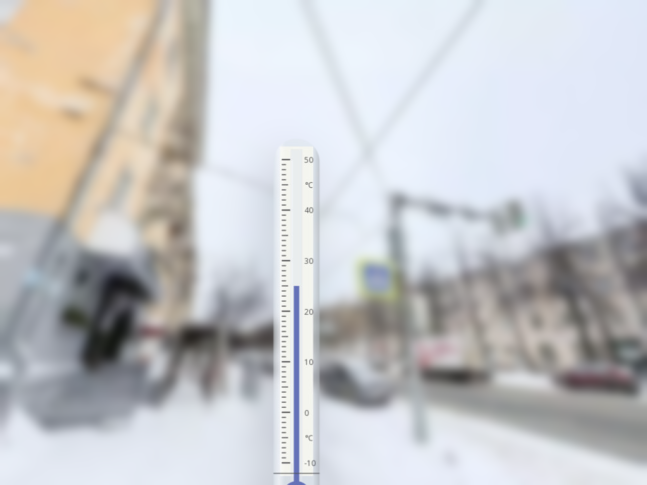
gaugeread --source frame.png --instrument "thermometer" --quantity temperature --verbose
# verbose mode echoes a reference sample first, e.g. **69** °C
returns **25** °C
